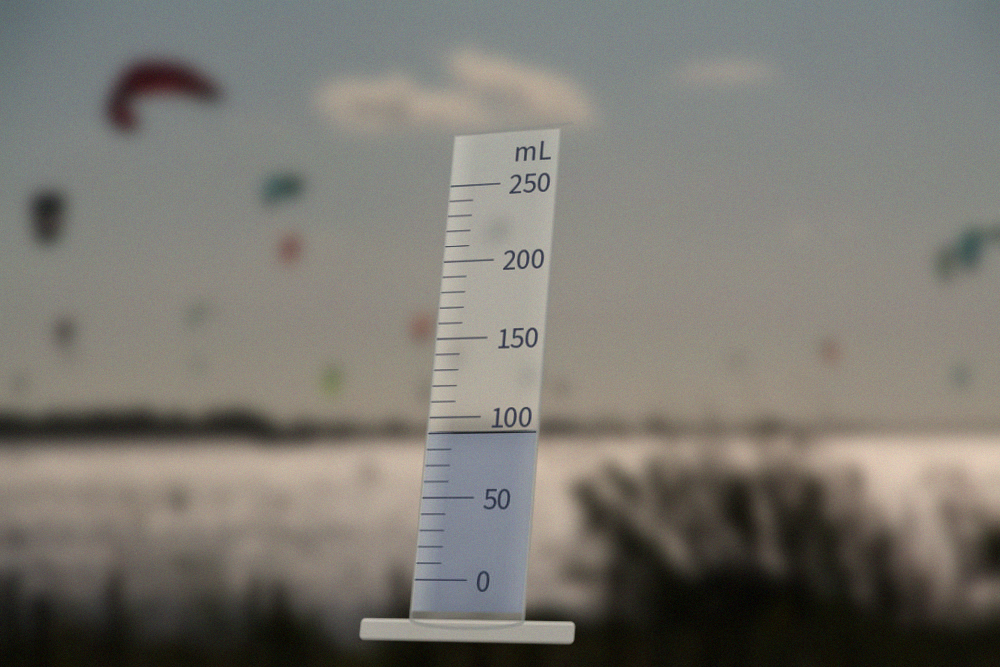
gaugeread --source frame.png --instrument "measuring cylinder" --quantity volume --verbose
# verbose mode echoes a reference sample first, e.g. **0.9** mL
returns **90** mL
